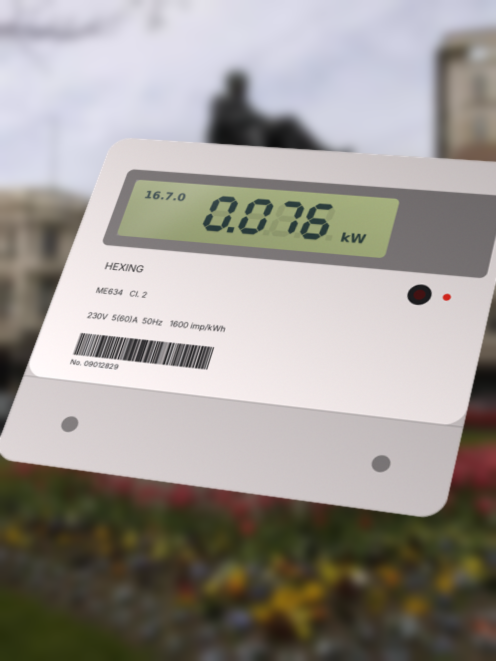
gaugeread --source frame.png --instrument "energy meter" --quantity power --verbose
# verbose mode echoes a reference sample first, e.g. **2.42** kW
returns **0.076** kW
